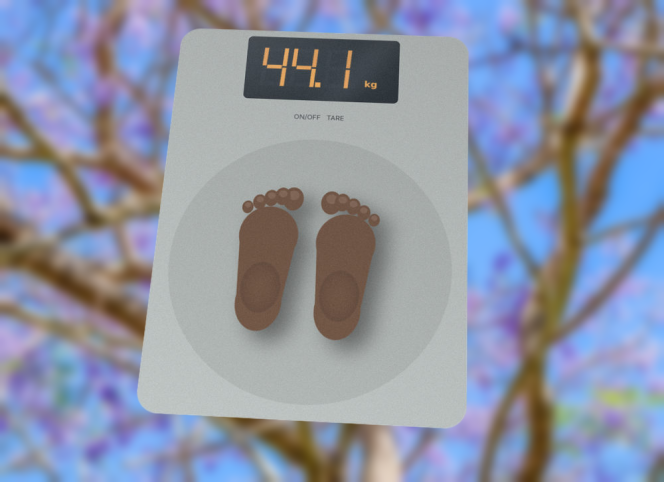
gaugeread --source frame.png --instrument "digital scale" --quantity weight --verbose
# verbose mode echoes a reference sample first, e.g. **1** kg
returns **44.1** kg
